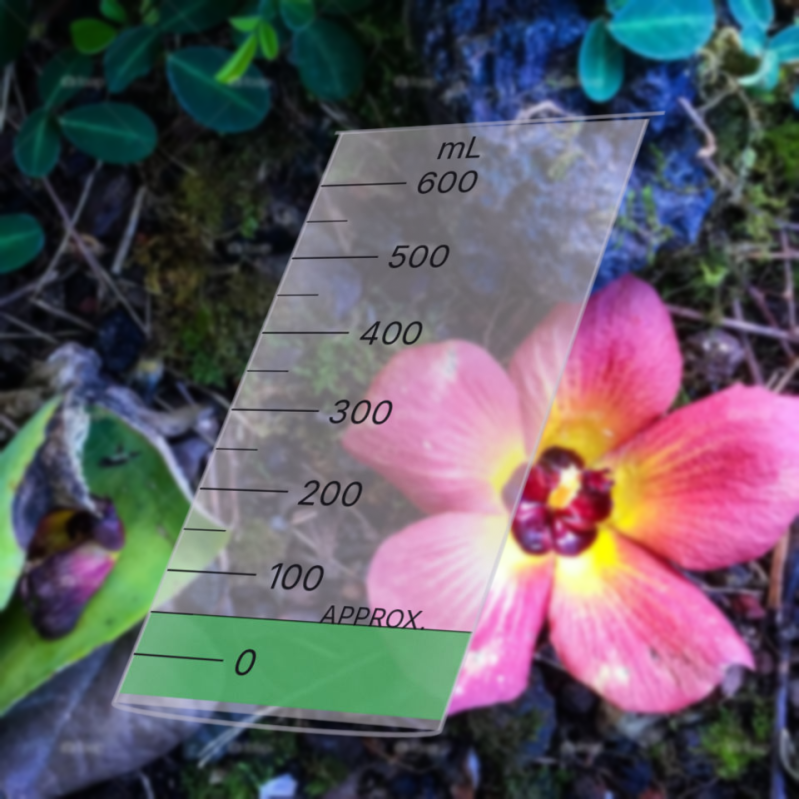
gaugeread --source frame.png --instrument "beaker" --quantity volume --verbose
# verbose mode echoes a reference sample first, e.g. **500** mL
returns **50** mL
